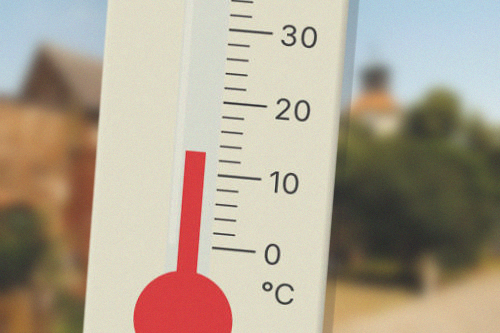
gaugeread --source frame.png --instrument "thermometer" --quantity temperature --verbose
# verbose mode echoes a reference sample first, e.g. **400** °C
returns **13** °C
